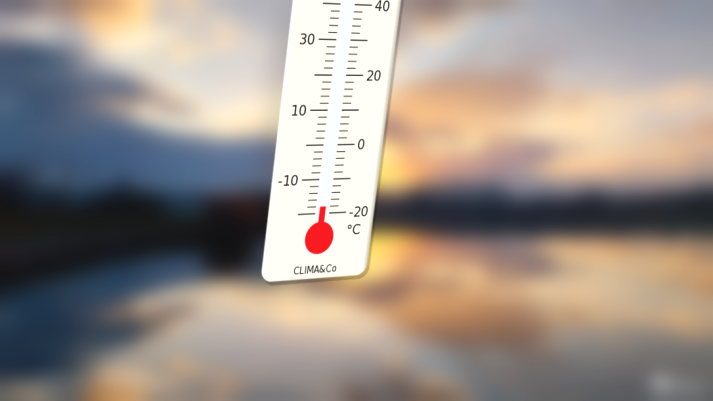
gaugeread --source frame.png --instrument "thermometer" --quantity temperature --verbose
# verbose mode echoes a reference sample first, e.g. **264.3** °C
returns **-18** °C
